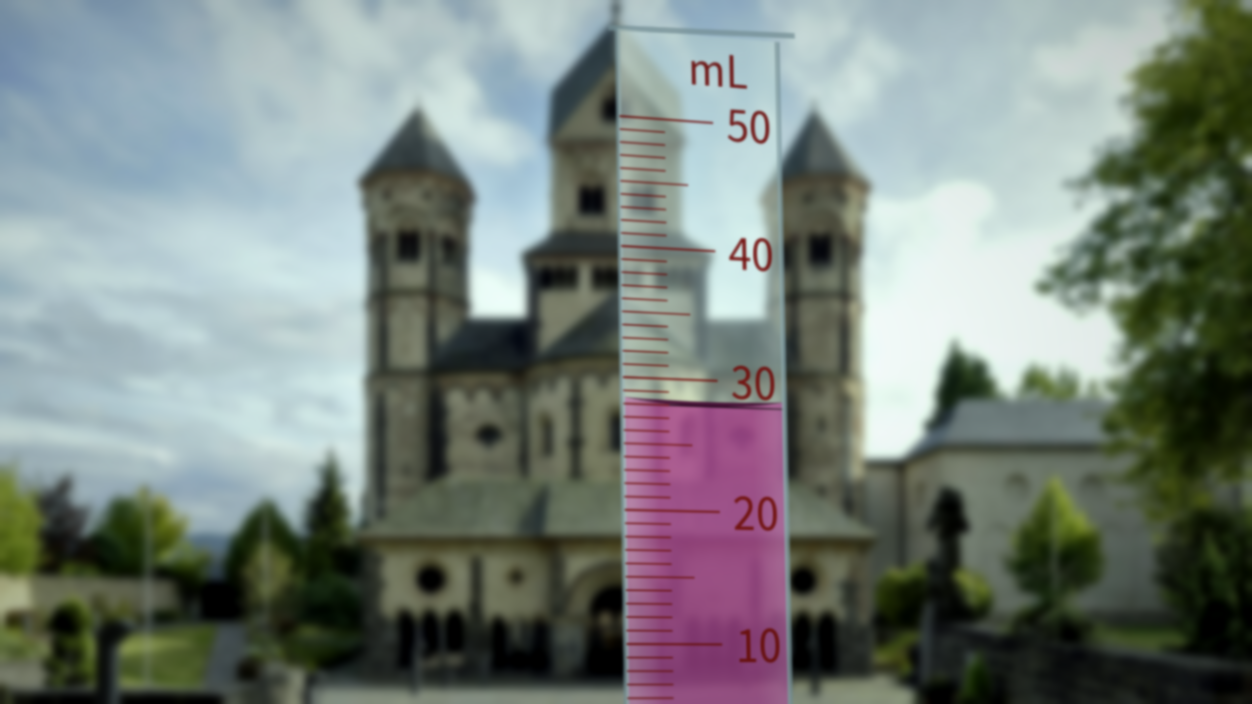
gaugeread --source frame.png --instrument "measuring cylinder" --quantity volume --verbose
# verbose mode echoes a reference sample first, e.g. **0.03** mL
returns **28** mL
